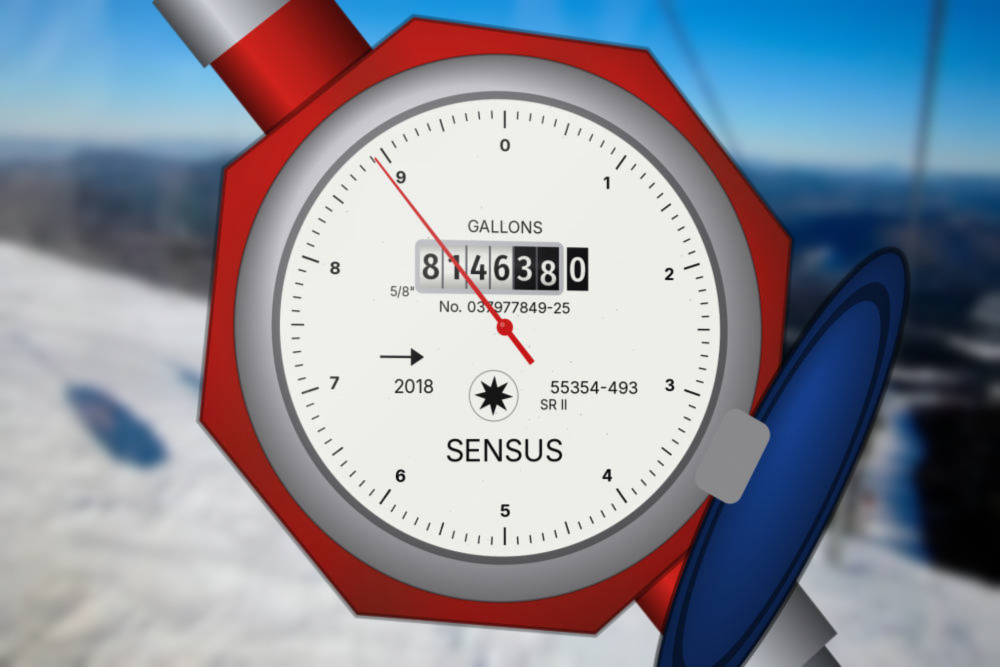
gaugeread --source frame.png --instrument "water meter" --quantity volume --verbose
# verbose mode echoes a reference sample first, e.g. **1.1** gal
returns **8146378.9** gal
